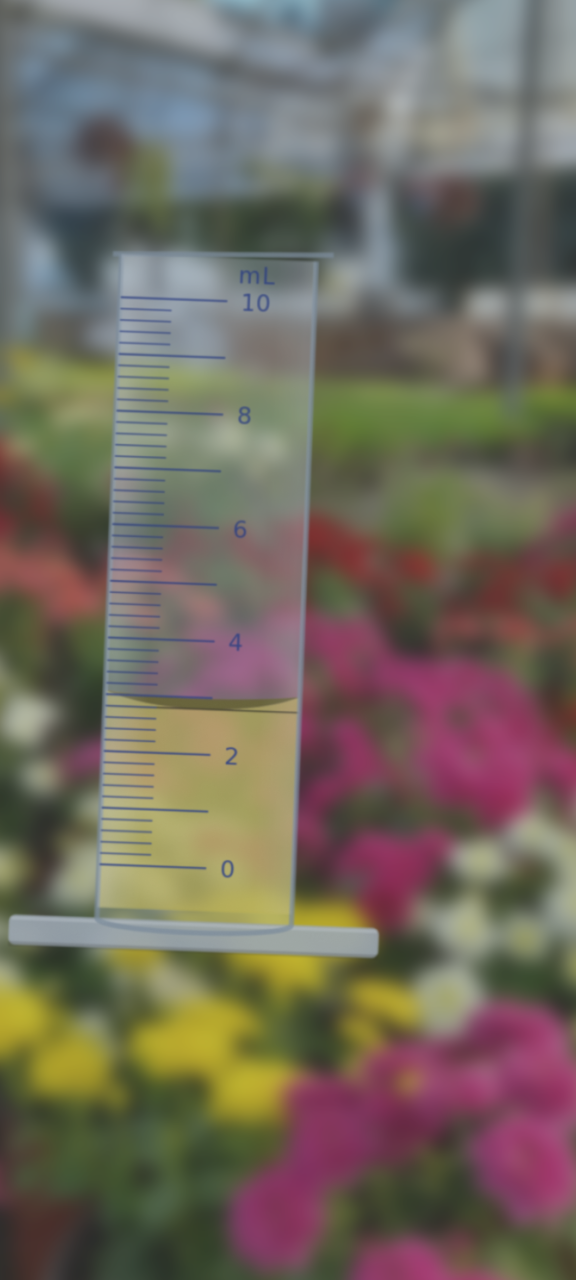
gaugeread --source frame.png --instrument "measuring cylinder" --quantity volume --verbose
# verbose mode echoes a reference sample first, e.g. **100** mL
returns **2.8** mL
